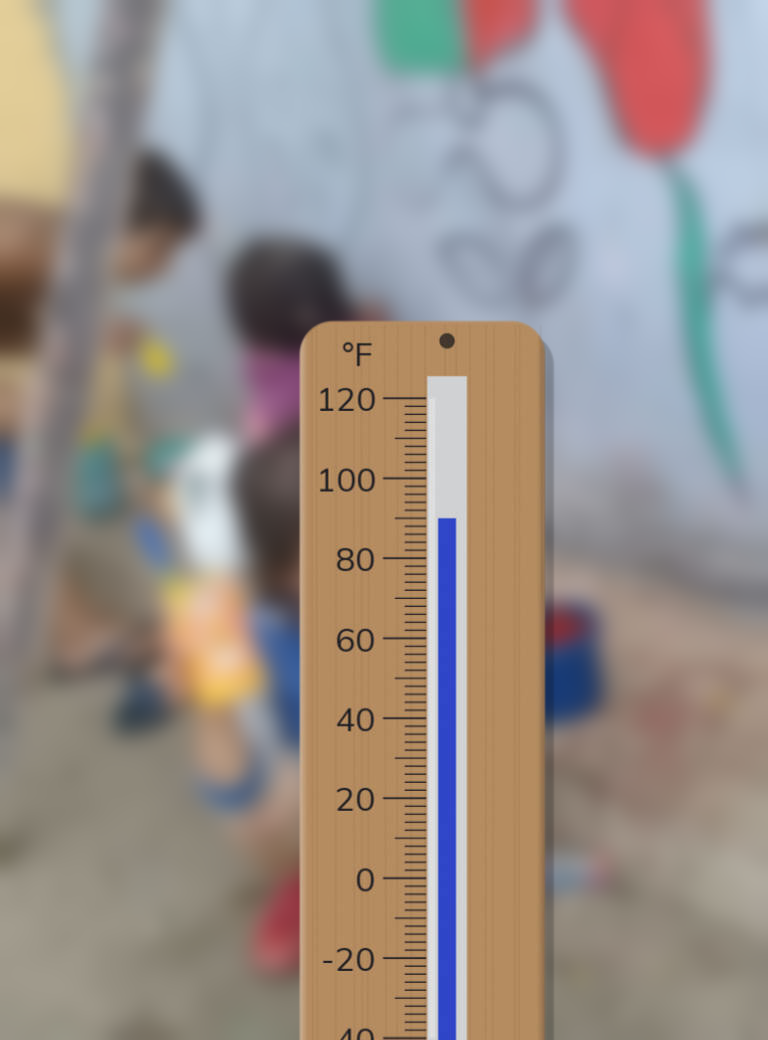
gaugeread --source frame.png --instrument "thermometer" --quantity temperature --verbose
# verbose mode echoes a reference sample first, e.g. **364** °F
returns **90** °F
